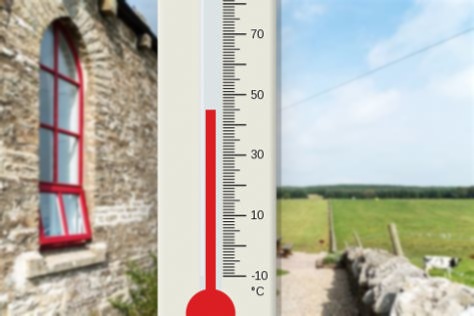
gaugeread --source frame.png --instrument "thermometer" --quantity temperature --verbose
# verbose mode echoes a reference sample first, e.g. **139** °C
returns **45** °C
